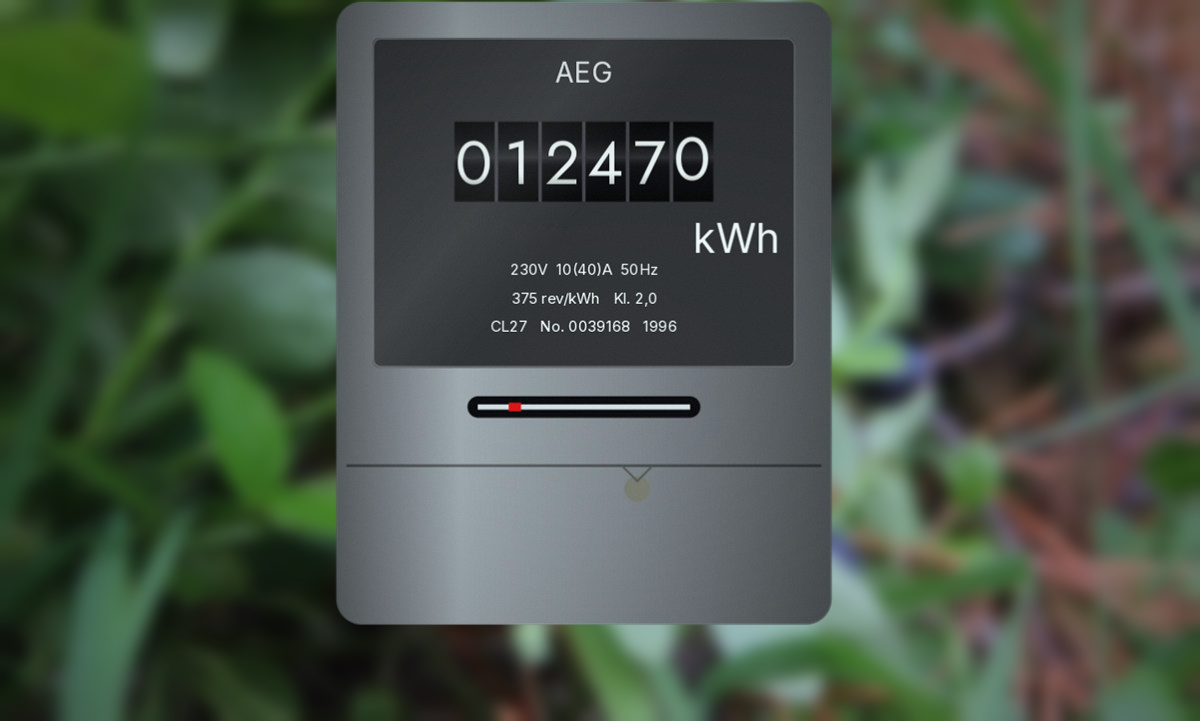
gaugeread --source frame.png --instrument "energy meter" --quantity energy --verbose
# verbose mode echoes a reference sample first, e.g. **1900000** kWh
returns **12470** kWh
